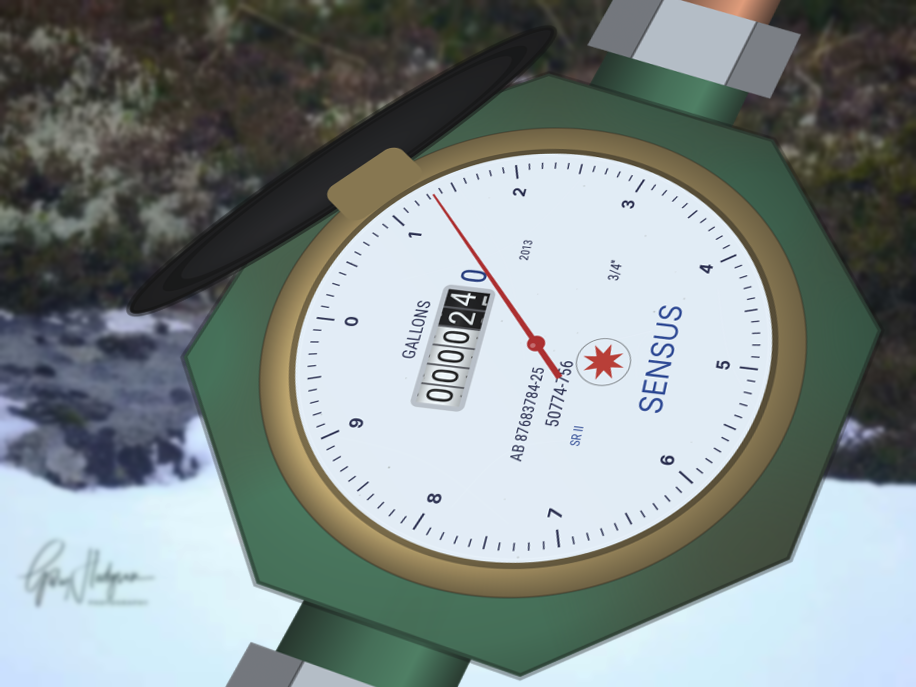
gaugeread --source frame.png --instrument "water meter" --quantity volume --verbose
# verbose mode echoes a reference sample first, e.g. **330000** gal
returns **241.3** gal
